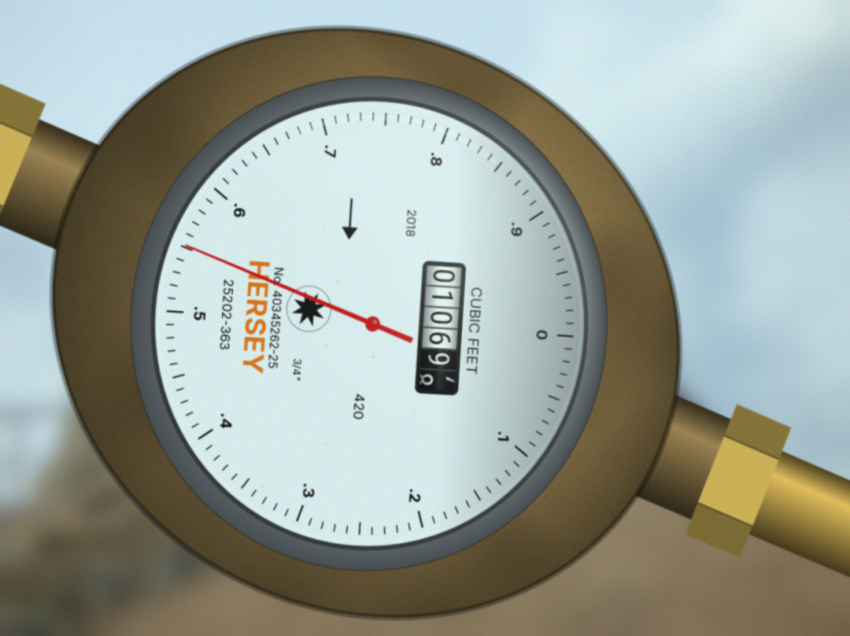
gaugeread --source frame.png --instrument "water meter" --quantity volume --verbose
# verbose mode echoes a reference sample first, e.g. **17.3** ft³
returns **10697.55** ft³
